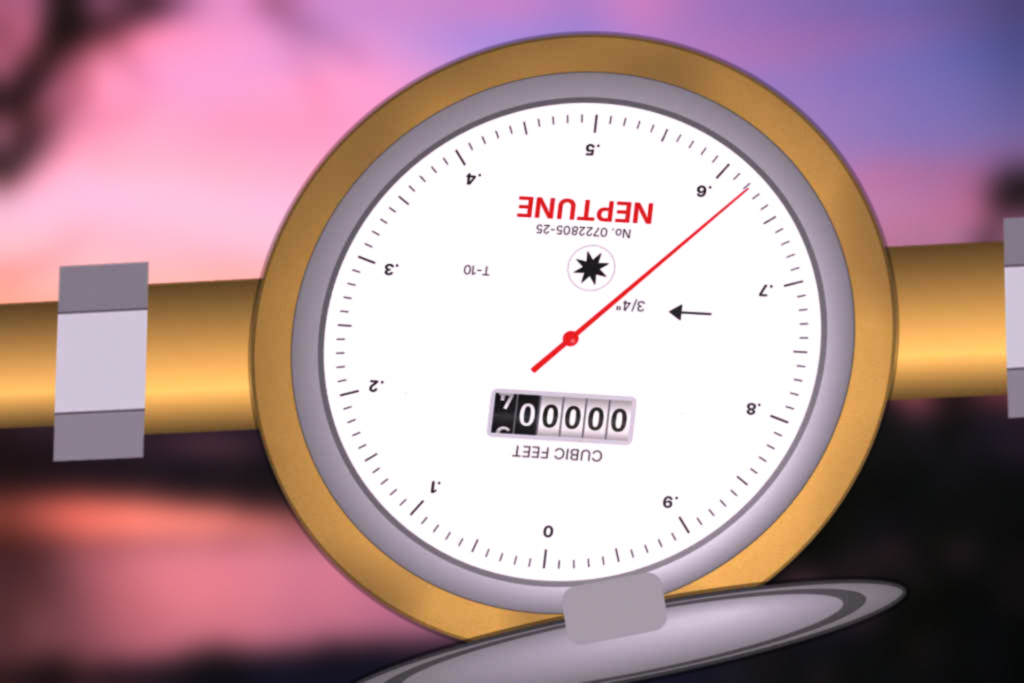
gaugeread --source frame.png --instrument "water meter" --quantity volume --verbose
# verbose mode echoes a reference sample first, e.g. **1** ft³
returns **3.62** ft³
